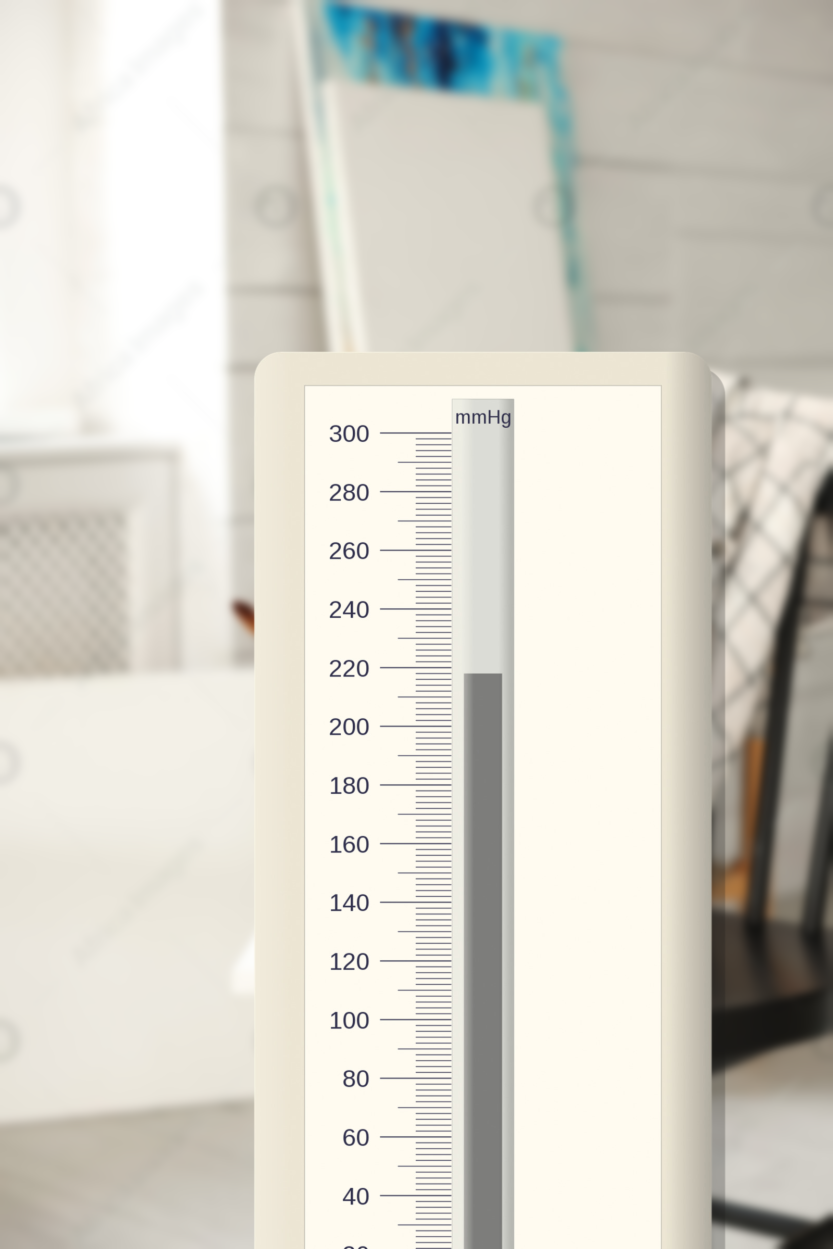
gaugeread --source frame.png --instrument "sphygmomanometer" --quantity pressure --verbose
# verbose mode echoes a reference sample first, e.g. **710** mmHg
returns **218** mmHg
